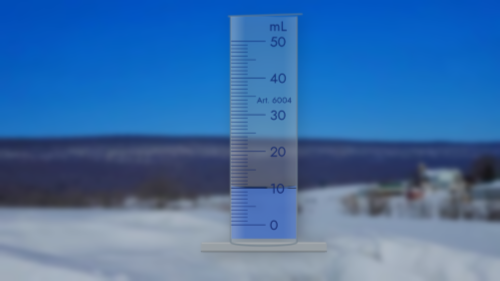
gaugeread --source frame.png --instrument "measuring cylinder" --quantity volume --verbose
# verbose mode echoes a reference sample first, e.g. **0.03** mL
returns **10** mL
